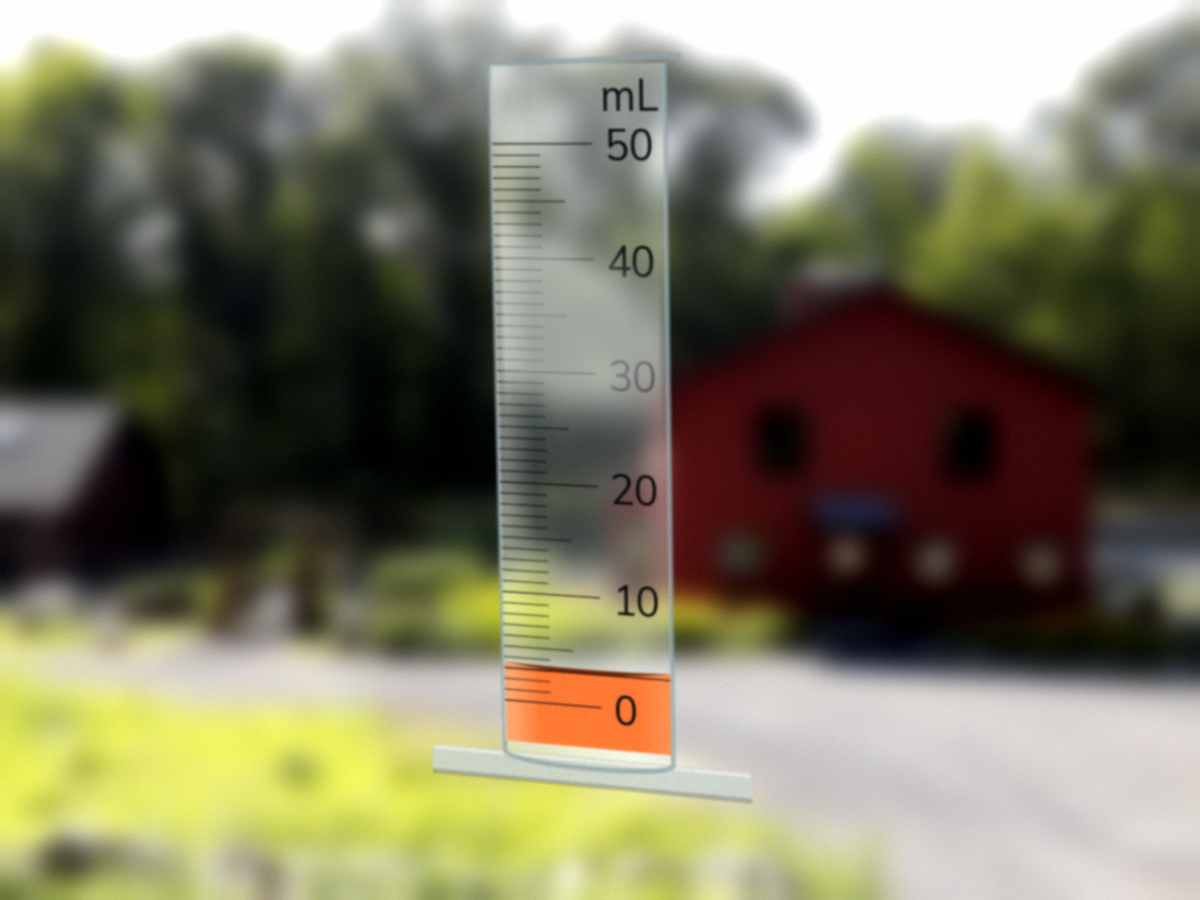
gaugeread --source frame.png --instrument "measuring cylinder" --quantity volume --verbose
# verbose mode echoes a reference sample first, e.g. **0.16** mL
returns **3** mL
